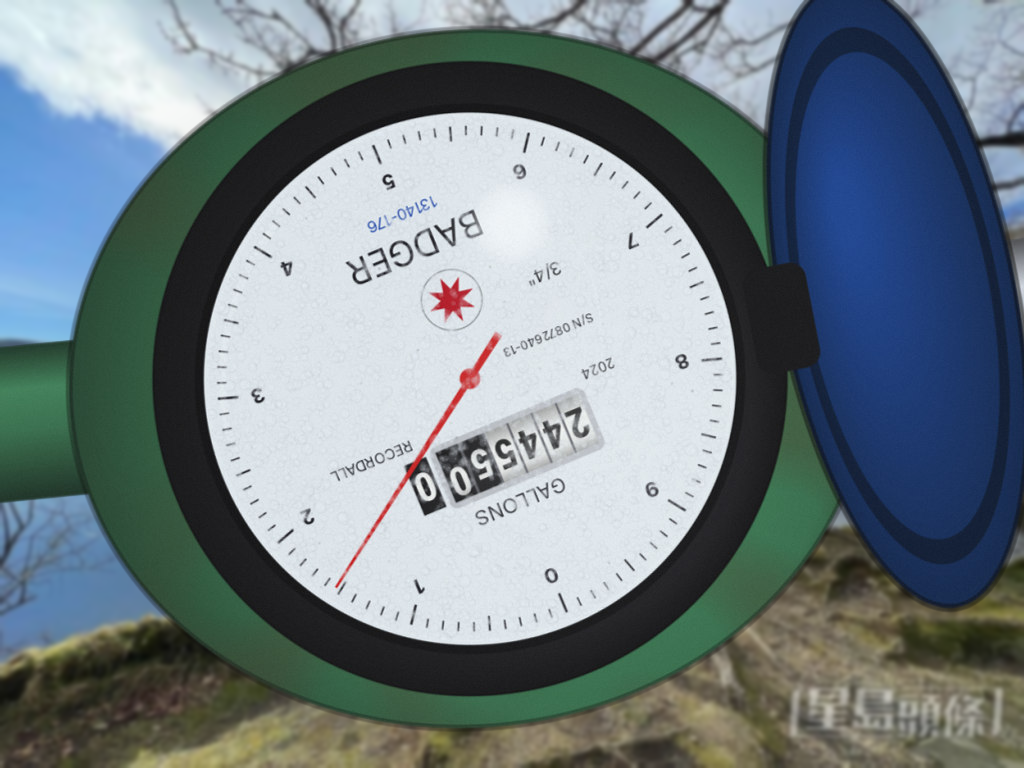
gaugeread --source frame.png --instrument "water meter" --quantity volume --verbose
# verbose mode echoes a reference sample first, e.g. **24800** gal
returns **2445501.5** gal
